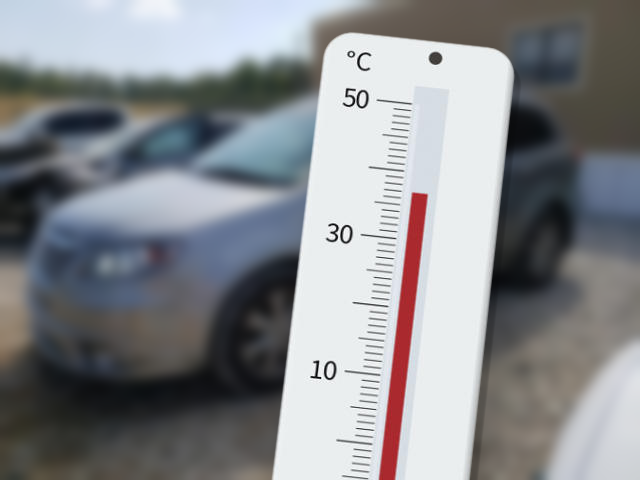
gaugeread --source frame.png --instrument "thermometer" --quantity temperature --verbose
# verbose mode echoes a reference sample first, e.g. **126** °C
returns **37** °C
